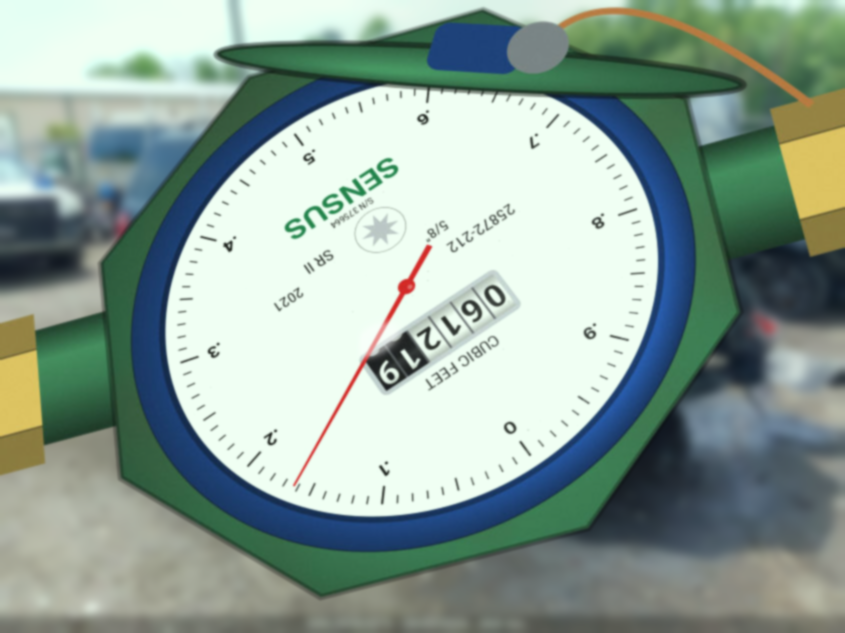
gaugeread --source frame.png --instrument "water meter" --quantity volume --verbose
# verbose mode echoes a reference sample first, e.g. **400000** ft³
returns **61219.16** ft³
